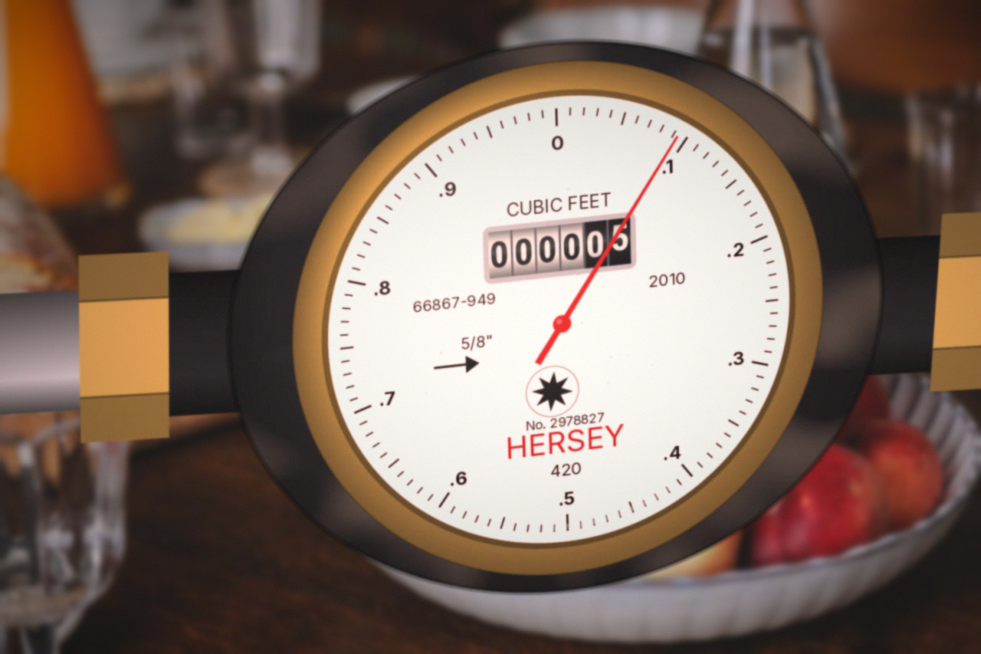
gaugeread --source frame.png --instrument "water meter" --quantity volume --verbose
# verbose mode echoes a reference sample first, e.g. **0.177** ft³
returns **5.09** ft³
